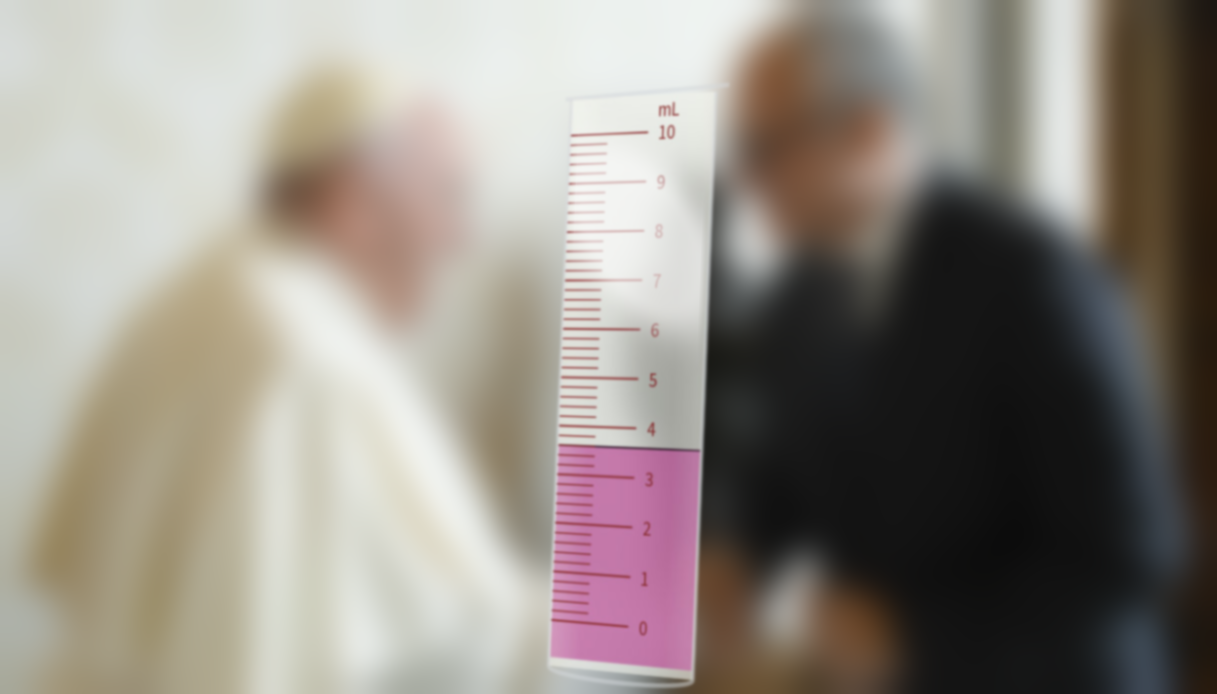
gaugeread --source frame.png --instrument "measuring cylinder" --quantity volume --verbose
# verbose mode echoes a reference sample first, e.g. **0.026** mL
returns **3.6** mL
